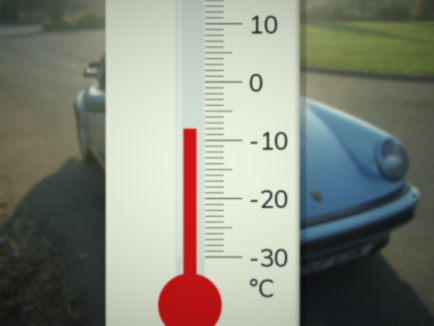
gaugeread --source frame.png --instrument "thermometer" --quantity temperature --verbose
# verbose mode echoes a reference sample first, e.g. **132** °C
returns **-8** °C
